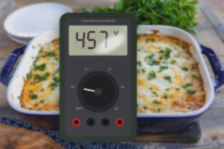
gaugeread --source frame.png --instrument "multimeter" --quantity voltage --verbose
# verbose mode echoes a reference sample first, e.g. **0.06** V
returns **457** V
